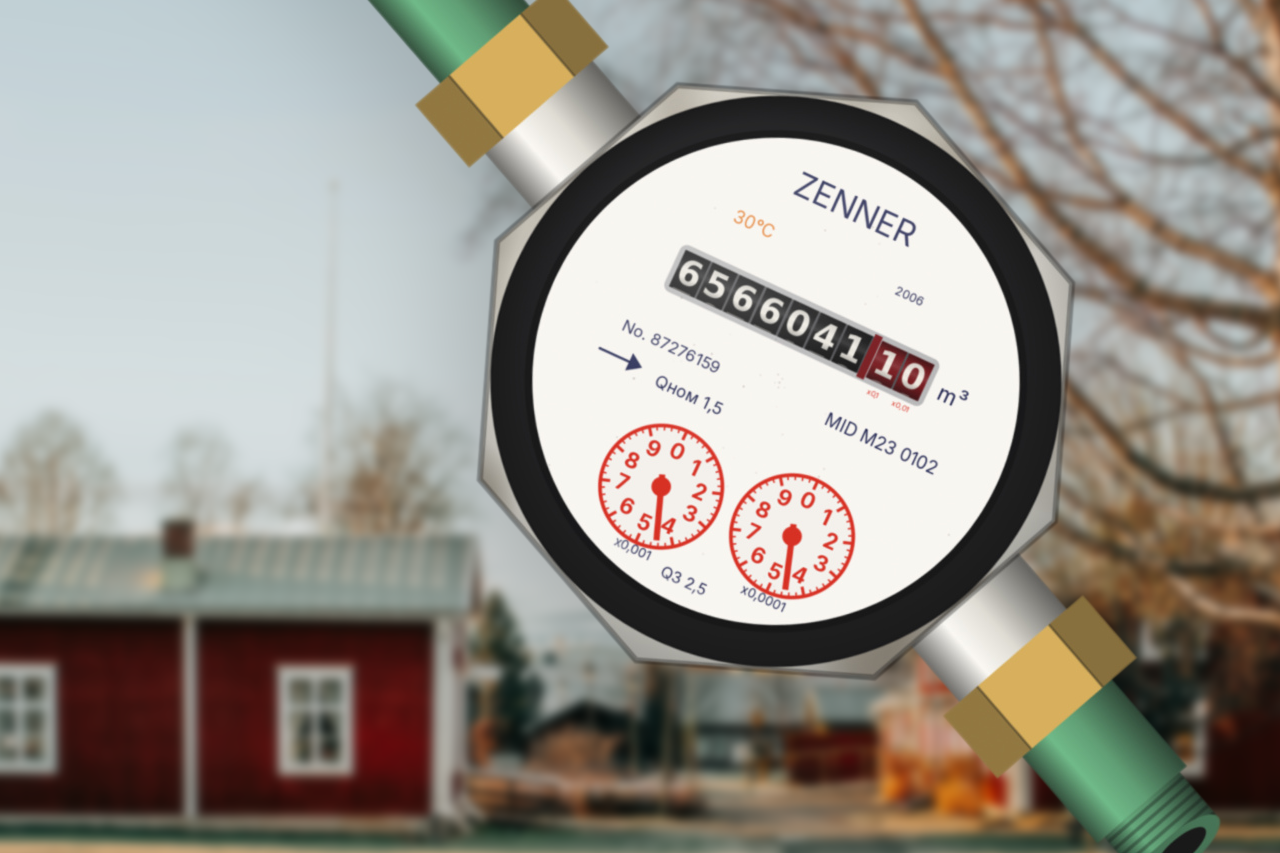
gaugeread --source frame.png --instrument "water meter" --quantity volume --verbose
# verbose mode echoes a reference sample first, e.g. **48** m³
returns **6566041.1044** m³
